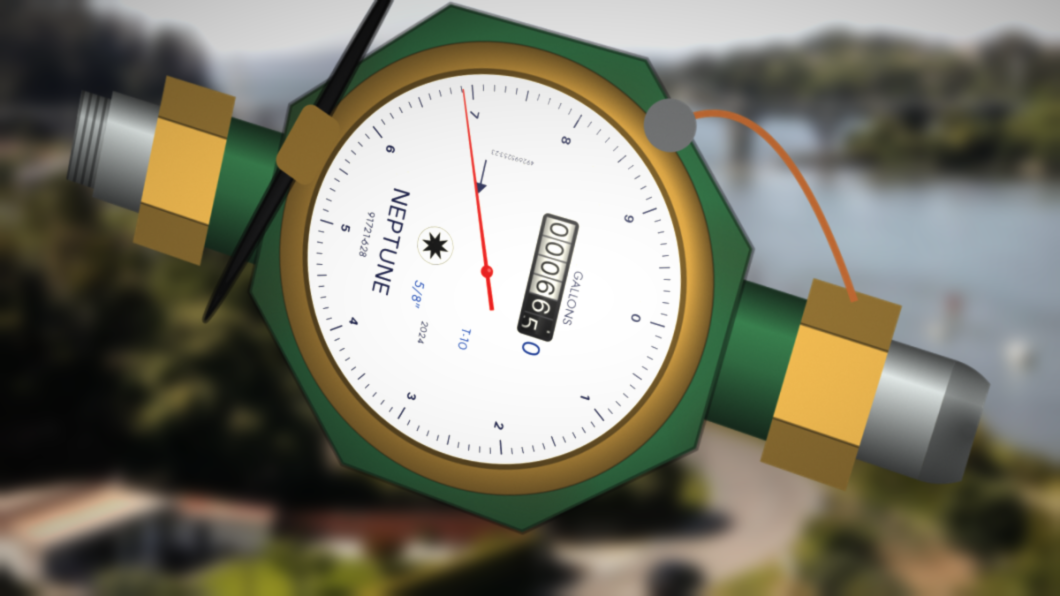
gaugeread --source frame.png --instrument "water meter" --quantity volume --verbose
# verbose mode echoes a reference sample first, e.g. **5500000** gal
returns **6646.9** gal
